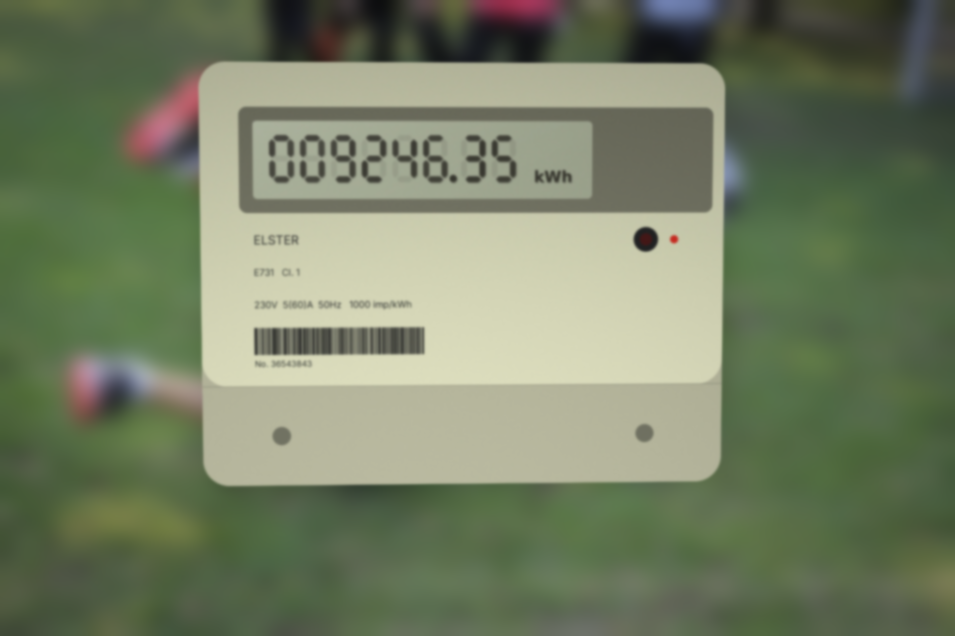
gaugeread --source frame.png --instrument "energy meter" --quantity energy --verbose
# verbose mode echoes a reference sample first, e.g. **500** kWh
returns **9246.35** kWh
